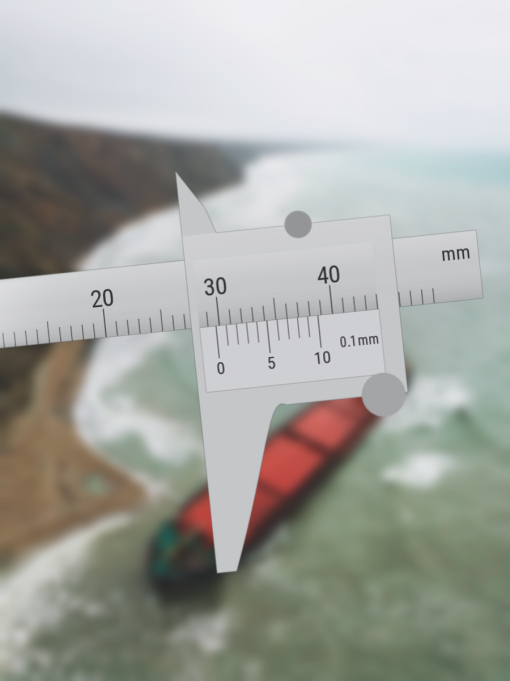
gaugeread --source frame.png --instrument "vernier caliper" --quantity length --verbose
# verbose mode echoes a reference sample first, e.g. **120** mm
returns **29.7** mm
